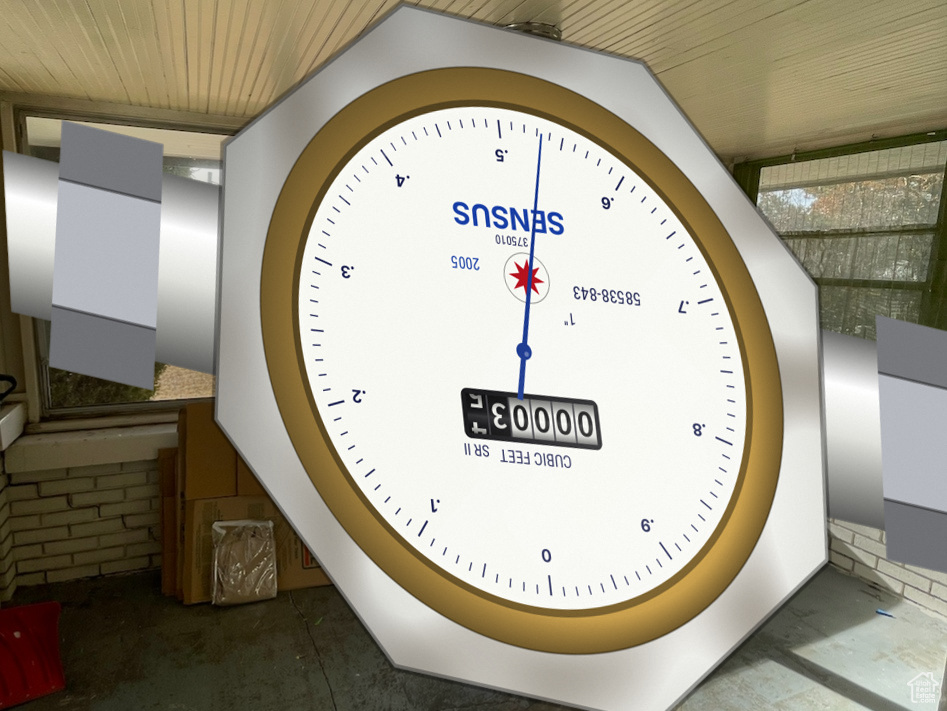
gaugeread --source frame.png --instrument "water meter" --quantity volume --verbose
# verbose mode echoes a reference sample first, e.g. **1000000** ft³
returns **34.53** ft³
